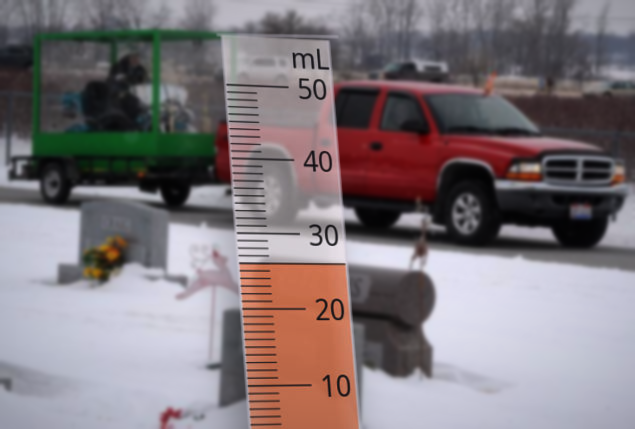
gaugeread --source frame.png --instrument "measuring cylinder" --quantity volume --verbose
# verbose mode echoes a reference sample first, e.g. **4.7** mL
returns **26** mL
